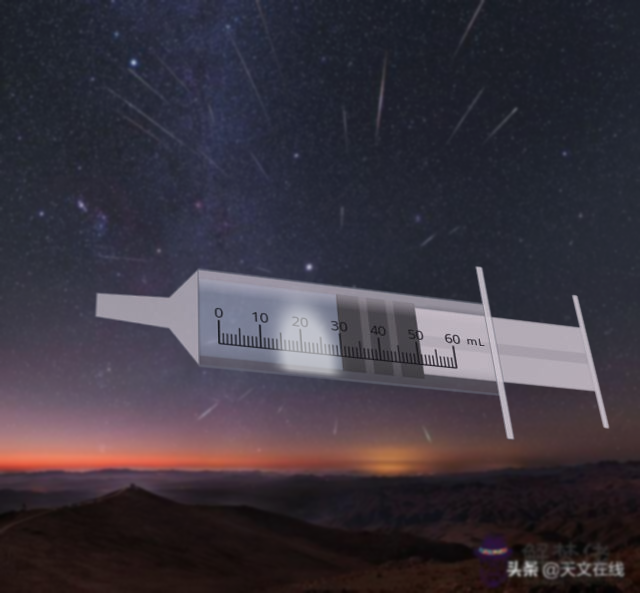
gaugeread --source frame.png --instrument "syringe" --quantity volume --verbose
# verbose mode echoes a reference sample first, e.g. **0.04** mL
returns **30** mL
